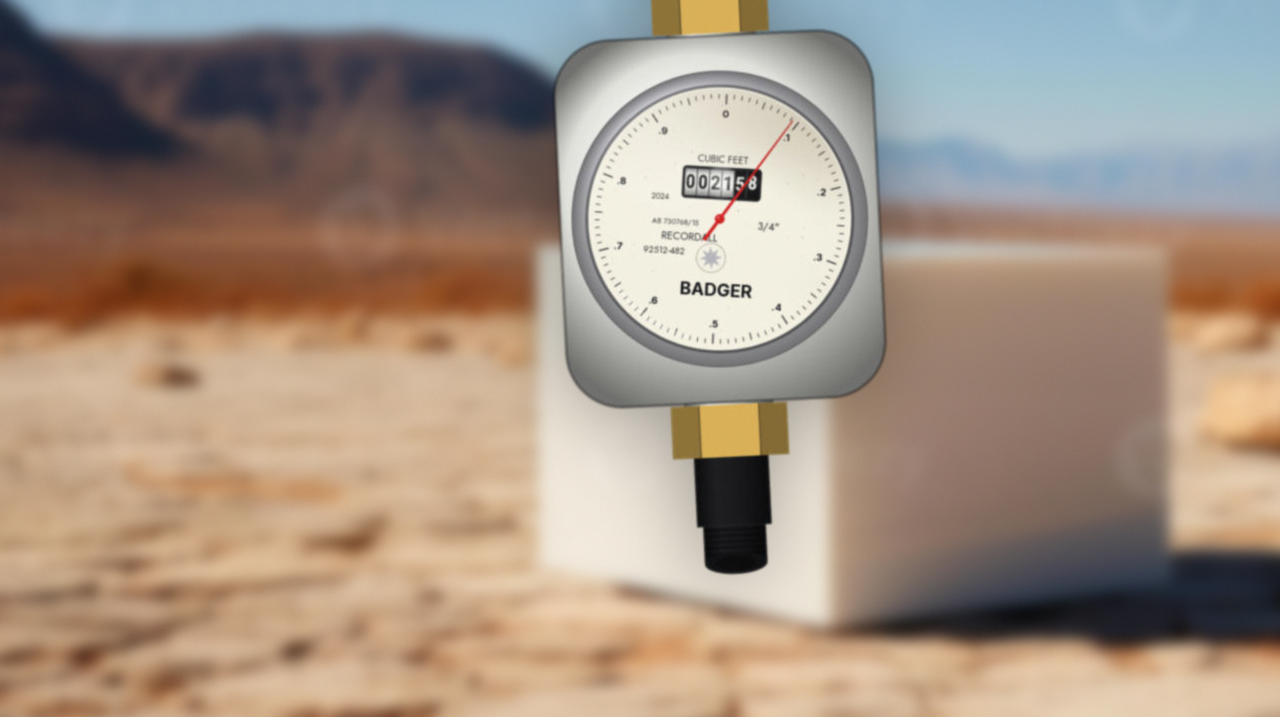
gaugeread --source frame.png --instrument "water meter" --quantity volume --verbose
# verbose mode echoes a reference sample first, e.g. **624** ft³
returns **2158.09** ft³
